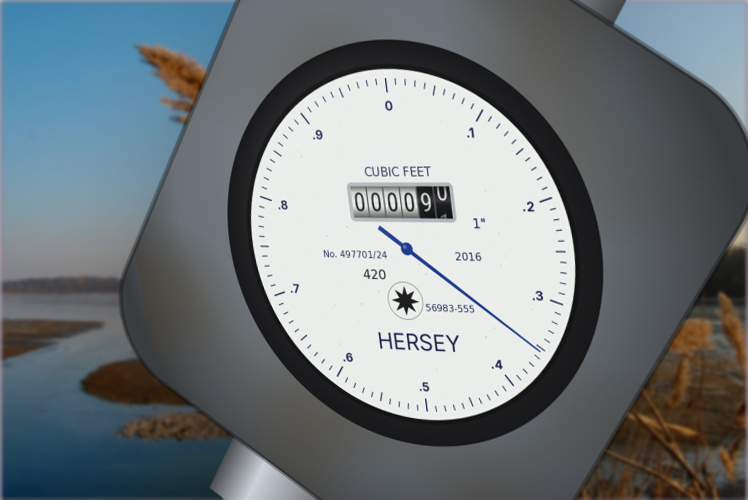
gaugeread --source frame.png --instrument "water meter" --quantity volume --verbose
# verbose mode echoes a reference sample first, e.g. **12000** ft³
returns **90.35** ft³
